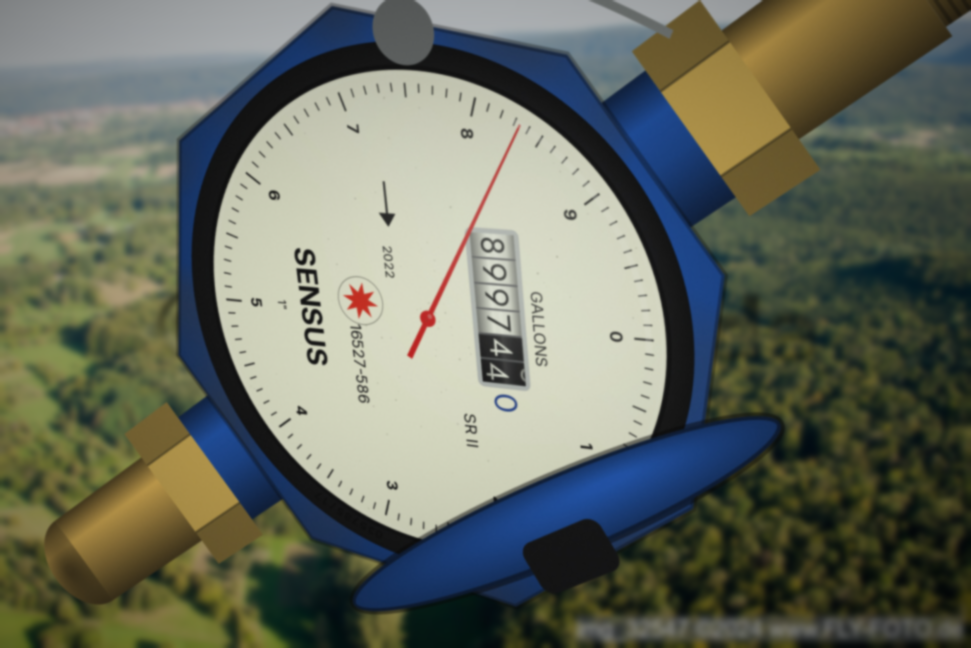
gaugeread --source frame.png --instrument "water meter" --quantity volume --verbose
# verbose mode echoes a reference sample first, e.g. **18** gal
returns **8997438.3** gal
